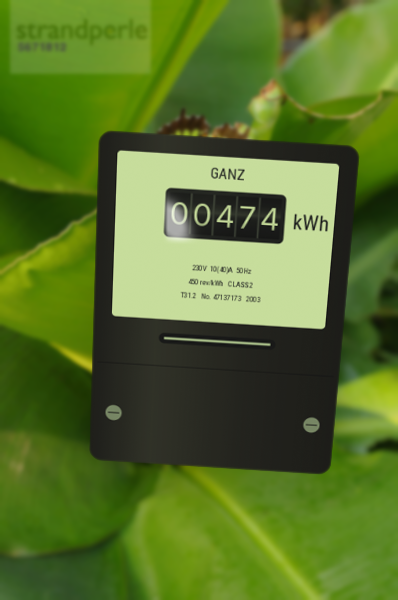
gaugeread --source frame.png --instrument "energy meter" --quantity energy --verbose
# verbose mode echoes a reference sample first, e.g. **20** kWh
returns **474** kWh
